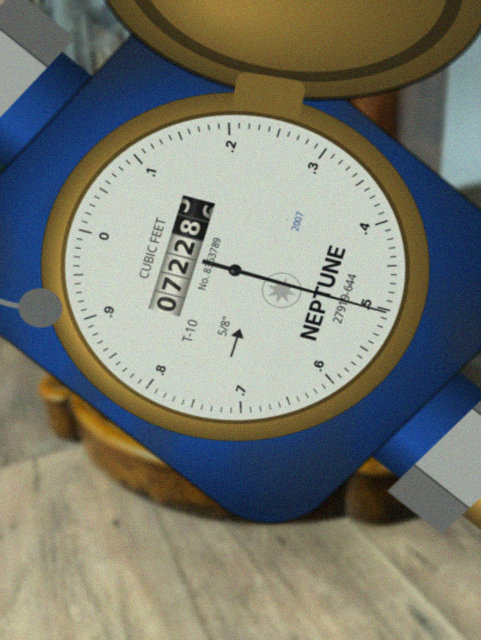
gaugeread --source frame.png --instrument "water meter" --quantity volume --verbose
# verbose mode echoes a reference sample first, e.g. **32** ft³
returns **72285.50** ft³
